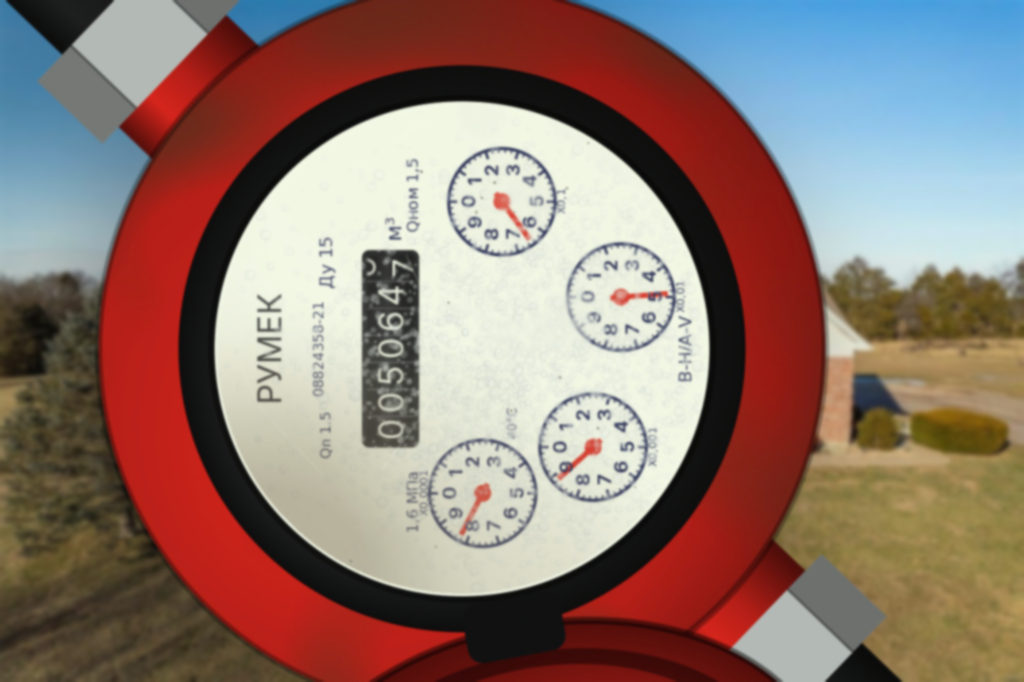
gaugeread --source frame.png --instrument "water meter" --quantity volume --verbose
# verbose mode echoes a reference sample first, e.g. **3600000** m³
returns **50646.6488** m³
